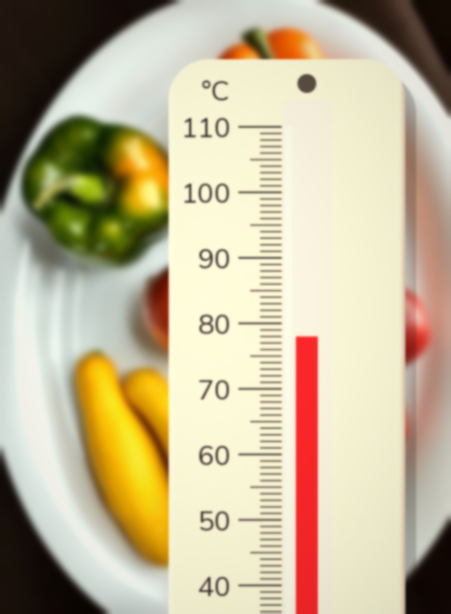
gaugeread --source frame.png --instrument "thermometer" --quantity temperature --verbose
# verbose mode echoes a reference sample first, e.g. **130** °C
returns **78** °C
